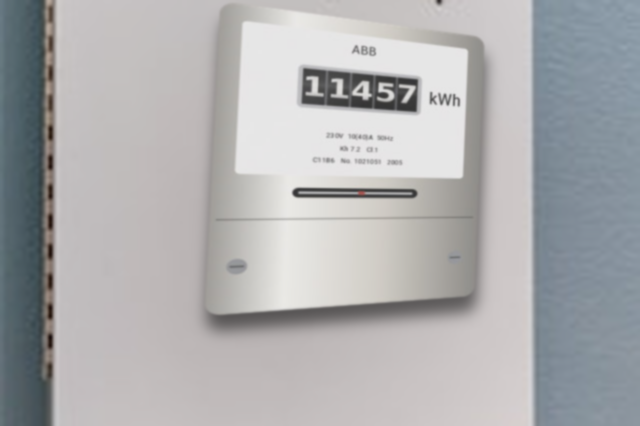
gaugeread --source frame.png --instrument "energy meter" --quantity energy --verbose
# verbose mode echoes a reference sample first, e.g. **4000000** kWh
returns **11457** kWh
